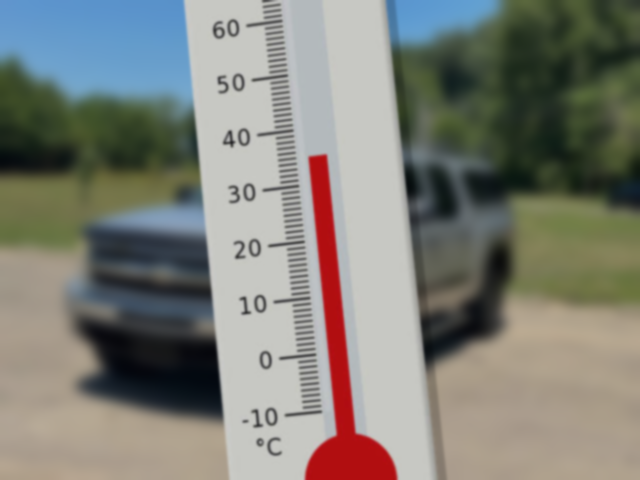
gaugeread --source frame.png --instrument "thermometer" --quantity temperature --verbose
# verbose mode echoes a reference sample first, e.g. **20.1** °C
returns **35** °C
